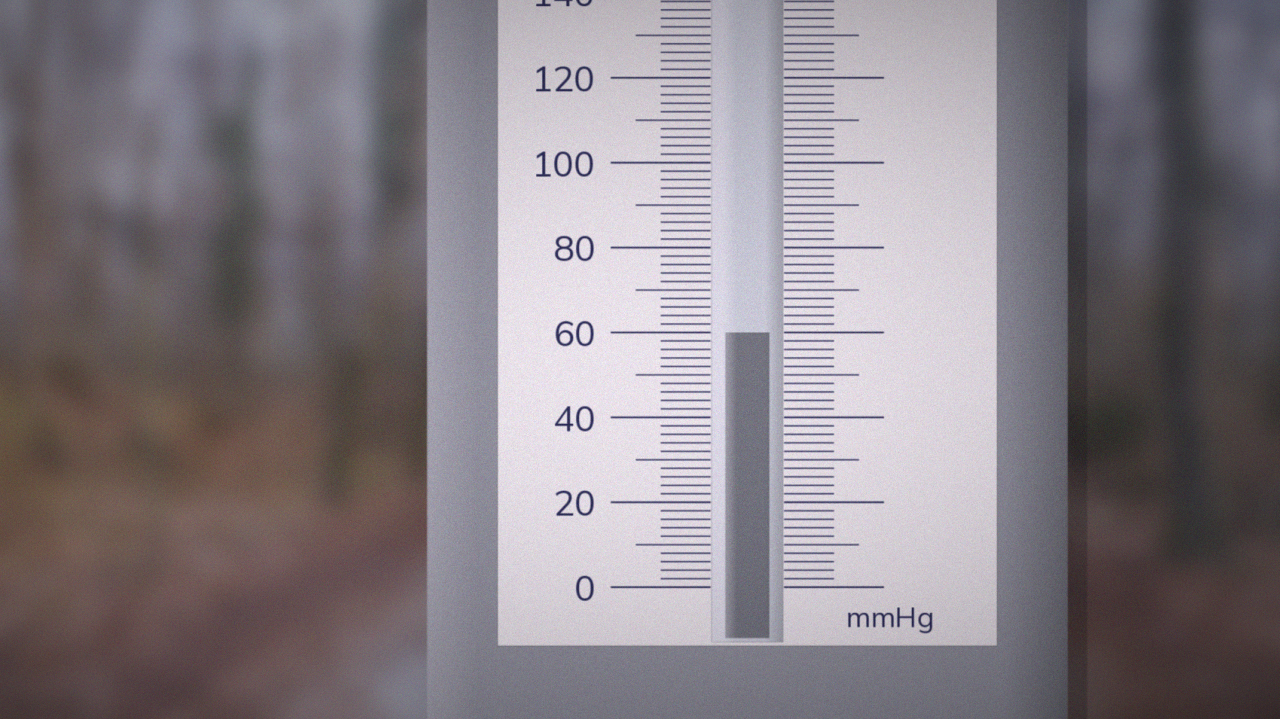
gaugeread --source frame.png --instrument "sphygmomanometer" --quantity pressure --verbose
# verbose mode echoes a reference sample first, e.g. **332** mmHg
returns **60** mmHg
